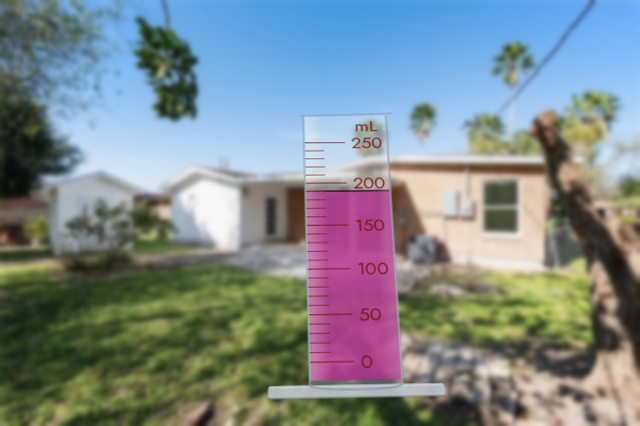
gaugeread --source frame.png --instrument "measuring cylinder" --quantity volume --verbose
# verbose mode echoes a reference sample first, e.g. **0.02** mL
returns **190** mL
